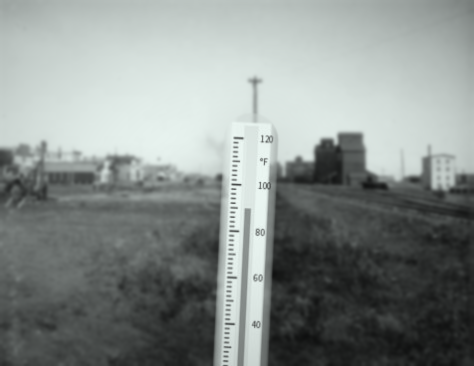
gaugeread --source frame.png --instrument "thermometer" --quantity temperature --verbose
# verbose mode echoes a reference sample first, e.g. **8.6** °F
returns **90** °F
